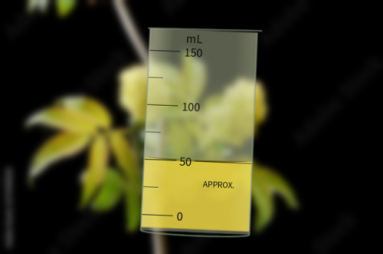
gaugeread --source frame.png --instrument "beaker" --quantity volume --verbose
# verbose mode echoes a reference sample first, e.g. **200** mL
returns **50** mL
